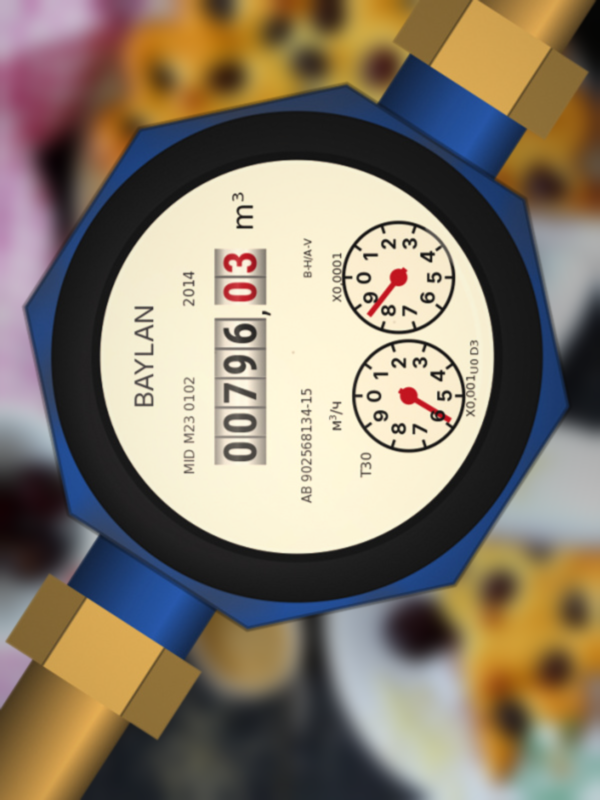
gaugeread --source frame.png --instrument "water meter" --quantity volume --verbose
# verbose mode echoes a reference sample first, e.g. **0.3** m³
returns **796.0358** m³
